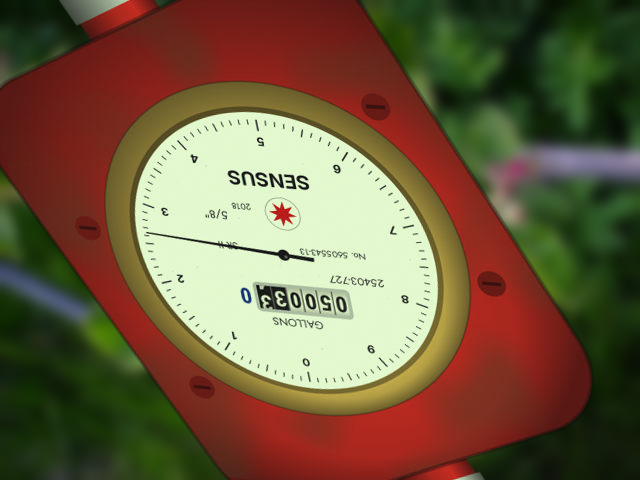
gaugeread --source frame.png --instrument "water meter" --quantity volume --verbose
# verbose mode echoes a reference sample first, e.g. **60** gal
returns **500332.6** gal
